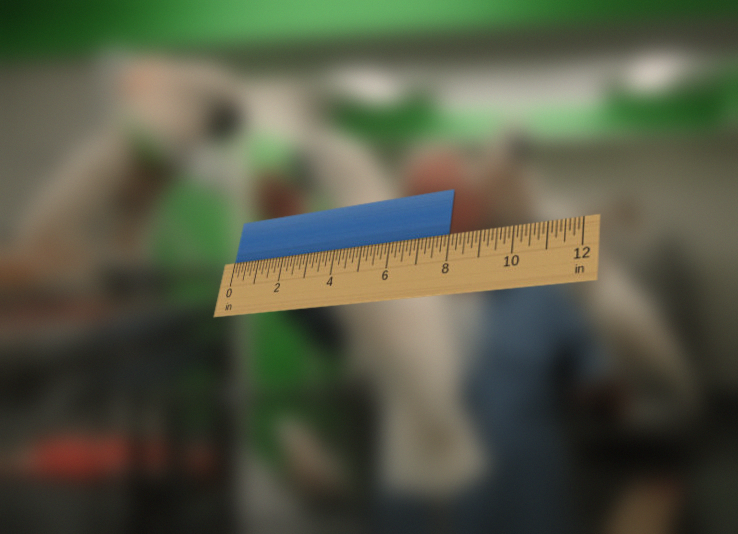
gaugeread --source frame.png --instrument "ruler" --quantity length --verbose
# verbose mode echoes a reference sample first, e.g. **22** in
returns **8** in
